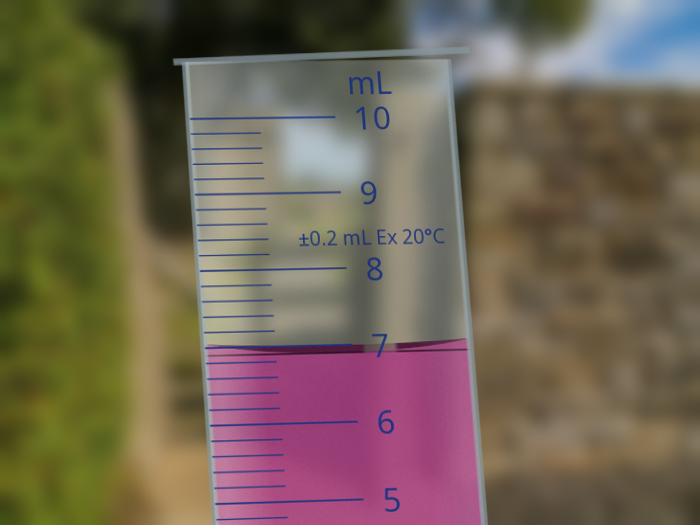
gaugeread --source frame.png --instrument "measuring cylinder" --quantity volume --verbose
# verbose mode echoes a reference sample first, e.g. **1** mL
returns **6.9** mL
